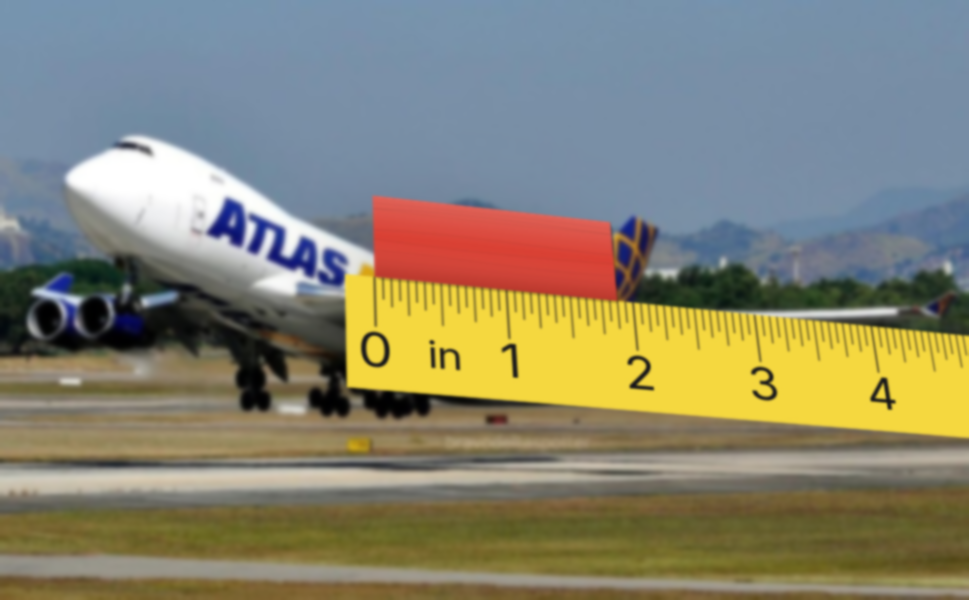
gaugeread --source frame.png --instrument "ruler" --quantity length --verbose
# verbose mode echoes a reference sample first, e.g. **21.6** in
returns **1.875** in
